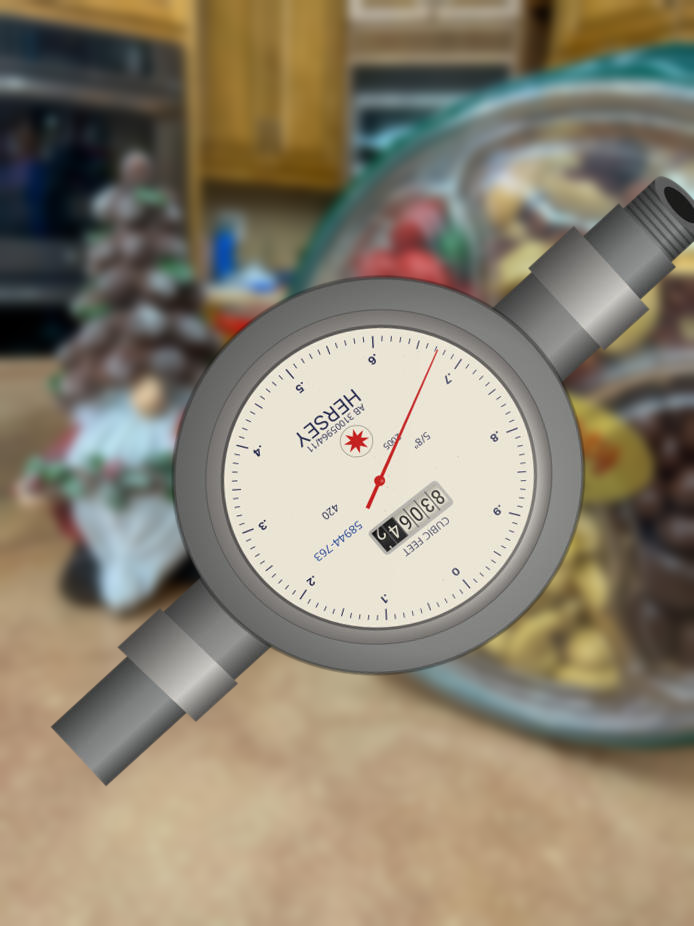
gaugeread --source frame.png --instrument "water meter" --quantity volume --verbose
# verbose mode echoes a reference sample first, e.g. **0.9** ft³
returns **830641.67** ft³
